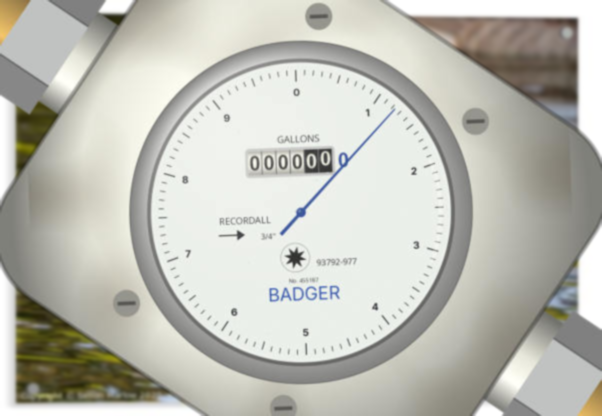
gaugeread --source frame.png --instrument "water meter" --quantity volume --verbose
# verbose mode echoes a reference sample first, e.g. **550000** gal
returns **1.2** gal
